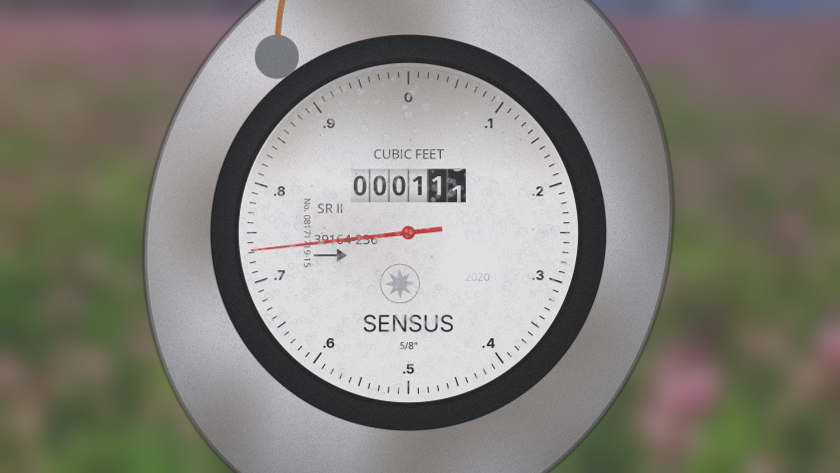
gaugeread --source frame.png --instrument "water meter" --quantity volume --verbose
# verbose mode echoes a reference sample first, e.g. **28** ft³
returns **110.73** ft³
